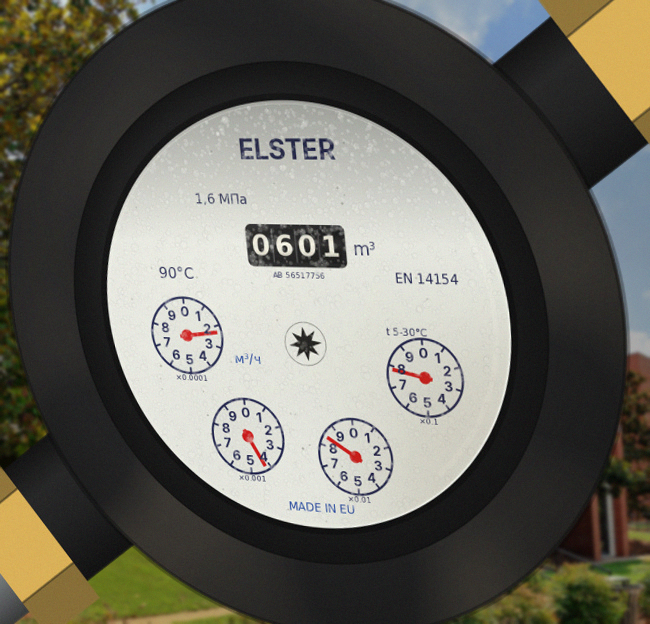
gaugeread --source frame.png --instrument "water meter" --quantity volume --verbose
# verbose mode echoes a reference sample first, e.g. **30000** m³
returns **601.7842** m³
